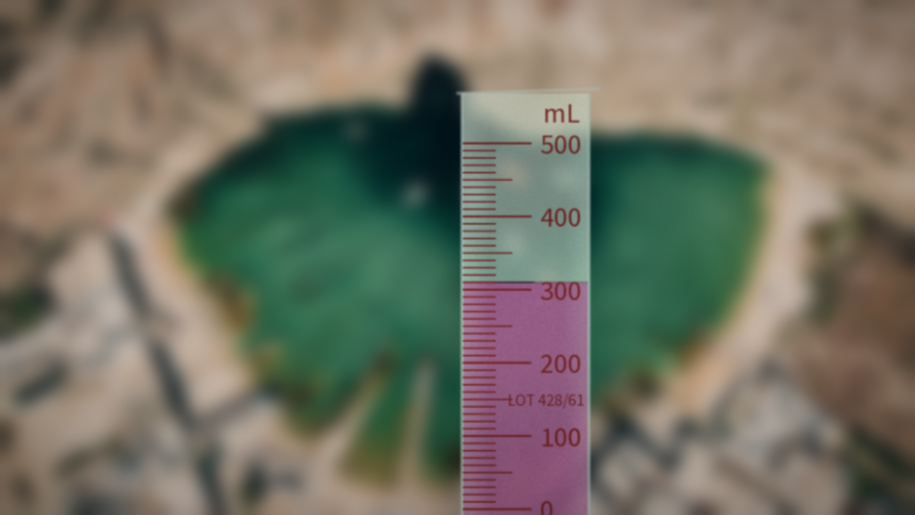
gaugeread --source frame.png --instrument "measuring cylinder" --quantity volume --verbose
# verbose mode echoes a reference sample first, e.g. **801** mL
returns **310** mL
